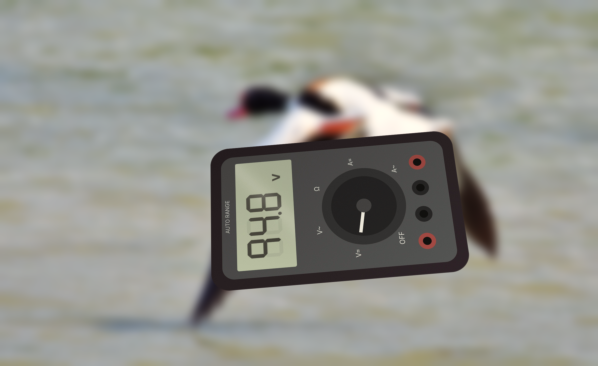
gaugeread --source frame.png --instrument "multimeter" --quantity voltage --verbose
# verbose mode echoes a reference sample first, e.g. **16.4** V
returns **94.8** V
